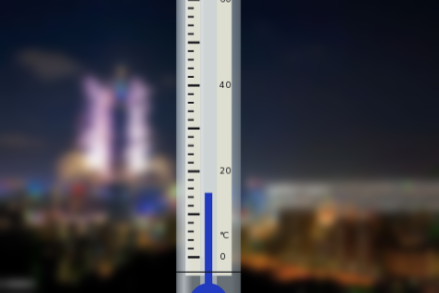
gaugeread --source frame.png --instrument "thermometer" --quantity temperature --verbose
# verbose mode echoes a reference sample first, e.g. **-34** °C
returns **15** °C
